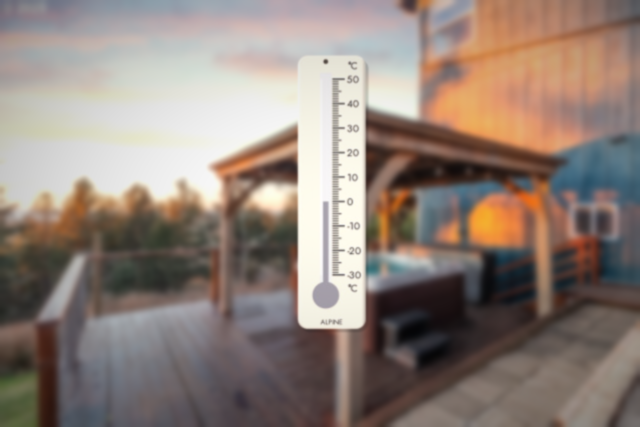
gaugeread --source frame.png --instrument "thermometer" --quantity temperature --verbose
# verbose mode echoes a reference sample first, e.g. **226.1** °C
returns **0** °C
